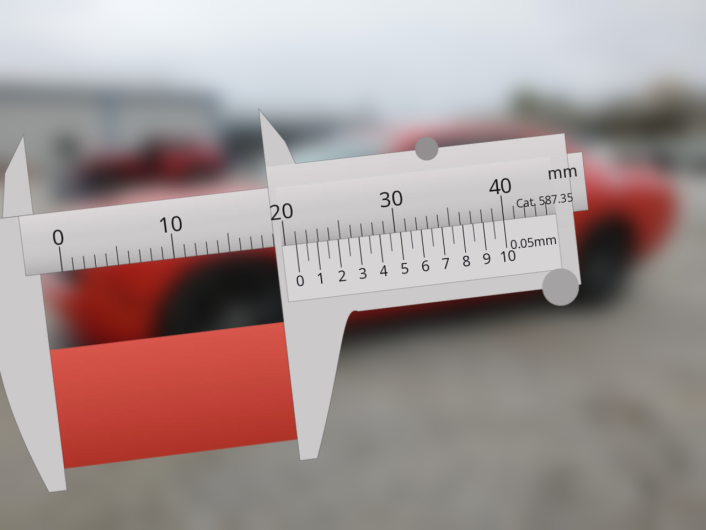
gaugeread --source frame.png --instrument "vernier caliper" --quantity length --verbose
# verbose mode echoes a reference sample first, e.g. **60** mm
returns **21.0** mm
